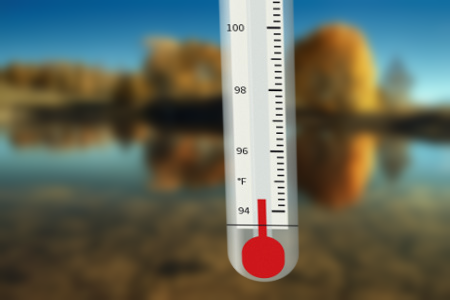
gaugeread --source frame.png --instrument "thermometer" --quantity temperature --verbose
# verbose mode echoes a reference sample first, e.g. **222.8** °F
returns **94.4** °F
